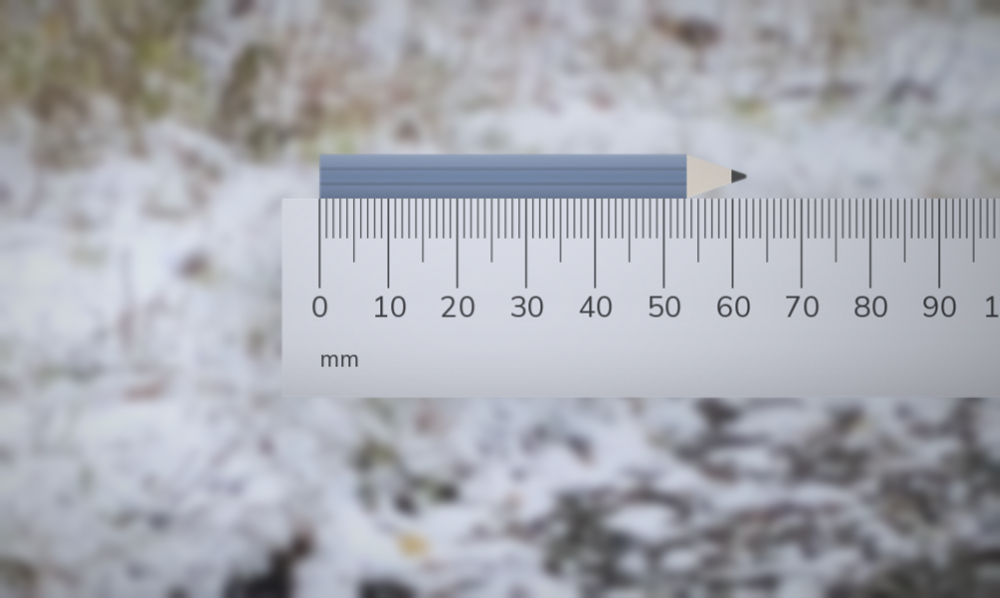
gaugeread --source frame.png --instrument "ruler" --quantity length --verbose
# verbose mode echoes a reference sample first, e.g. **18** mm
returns **62** mm
